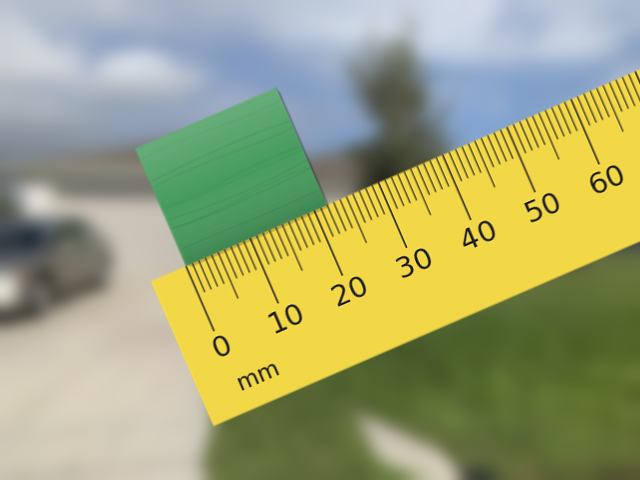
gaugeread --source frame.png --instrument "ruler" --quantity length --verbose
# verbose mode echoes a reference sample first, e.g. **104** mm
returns **22** mm
